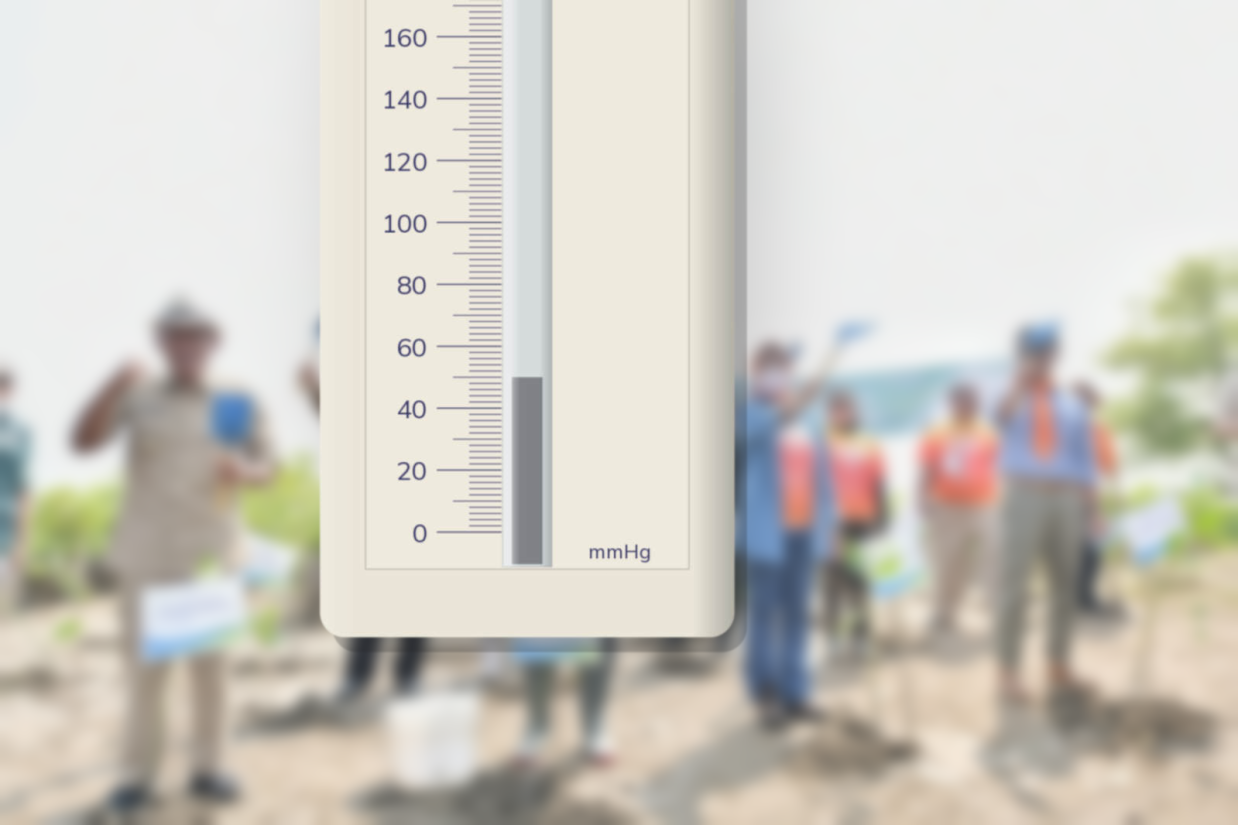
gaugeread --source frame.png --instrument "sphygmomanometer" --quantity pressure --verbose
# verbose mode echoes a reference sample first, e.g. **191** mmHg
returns **50** mmHg
